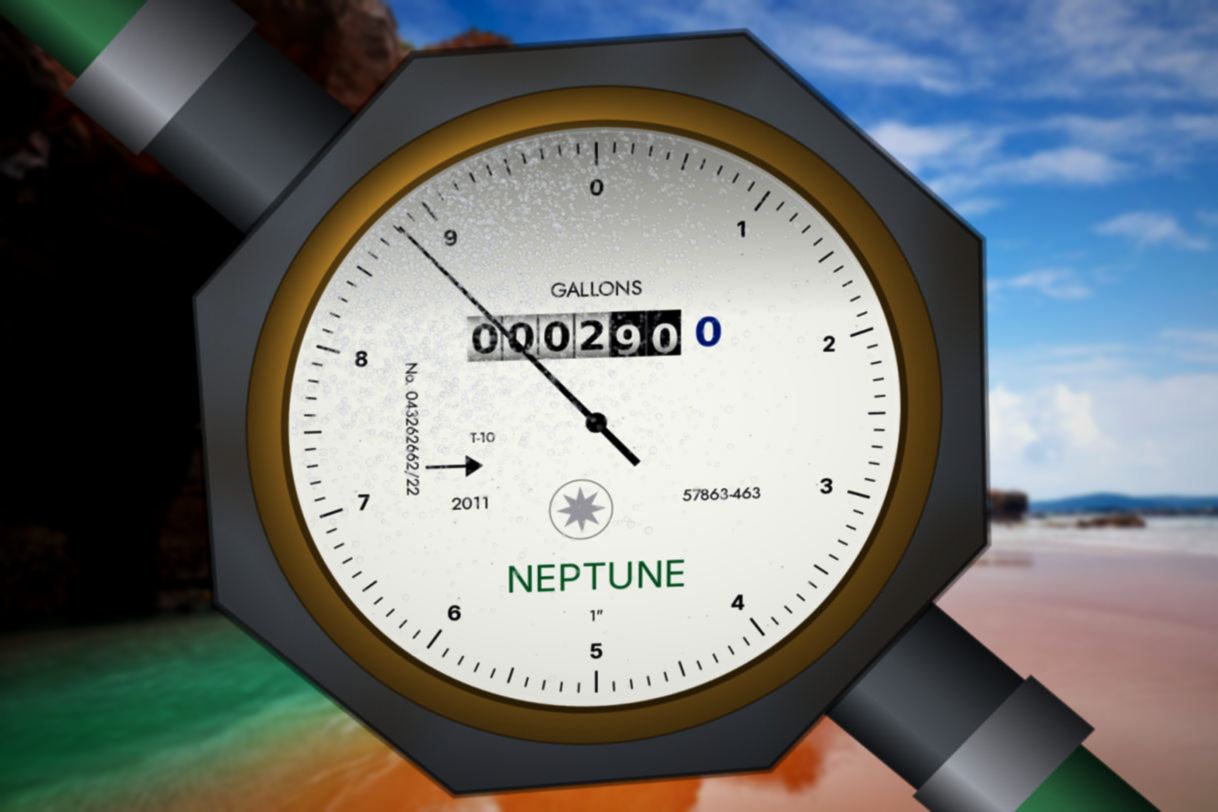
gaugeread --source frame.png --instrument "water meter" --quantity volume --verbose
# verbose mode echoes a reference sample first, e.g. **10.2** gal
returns **2898.8** gal
